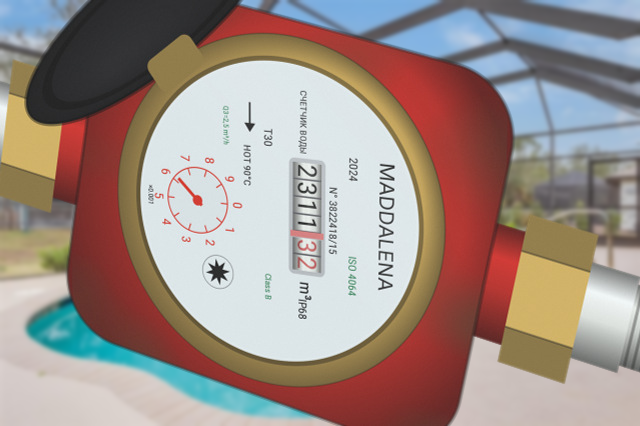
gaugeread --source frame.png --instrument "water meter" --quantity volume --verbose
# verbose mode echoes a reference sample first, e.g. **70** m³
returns **2311.326** m³
